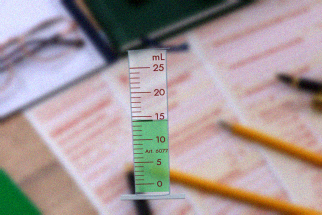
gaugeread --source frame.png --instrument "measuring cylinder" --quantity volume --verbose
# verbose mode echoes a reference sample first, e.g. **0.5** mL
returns **14** mL
